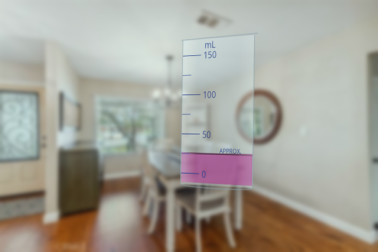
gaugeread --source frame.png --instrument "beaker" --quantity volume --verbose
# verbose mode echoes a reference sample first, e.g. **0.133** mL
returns **25** mL
